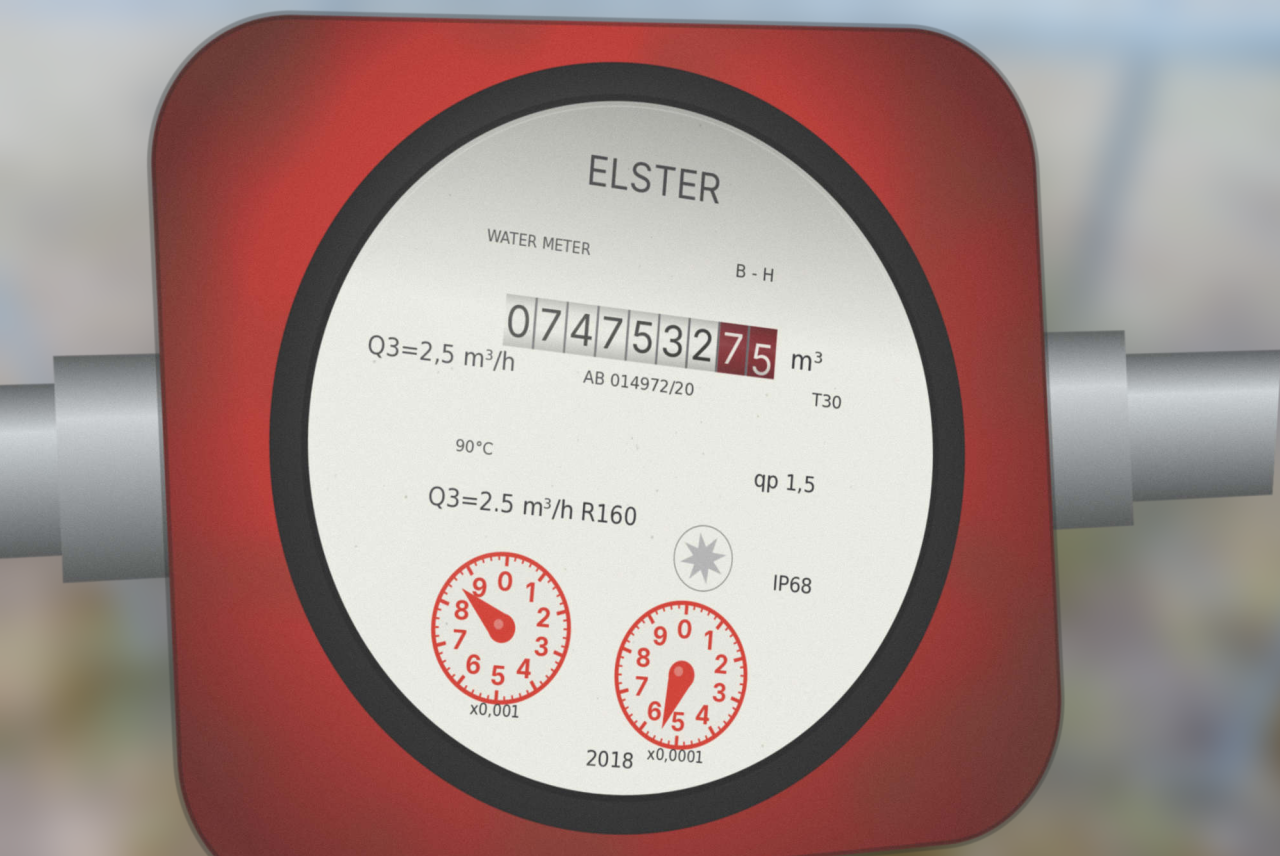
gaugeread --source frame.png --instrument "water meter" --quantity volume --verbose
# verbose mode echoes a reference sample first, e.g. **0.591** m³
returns **747532.7485** m³
